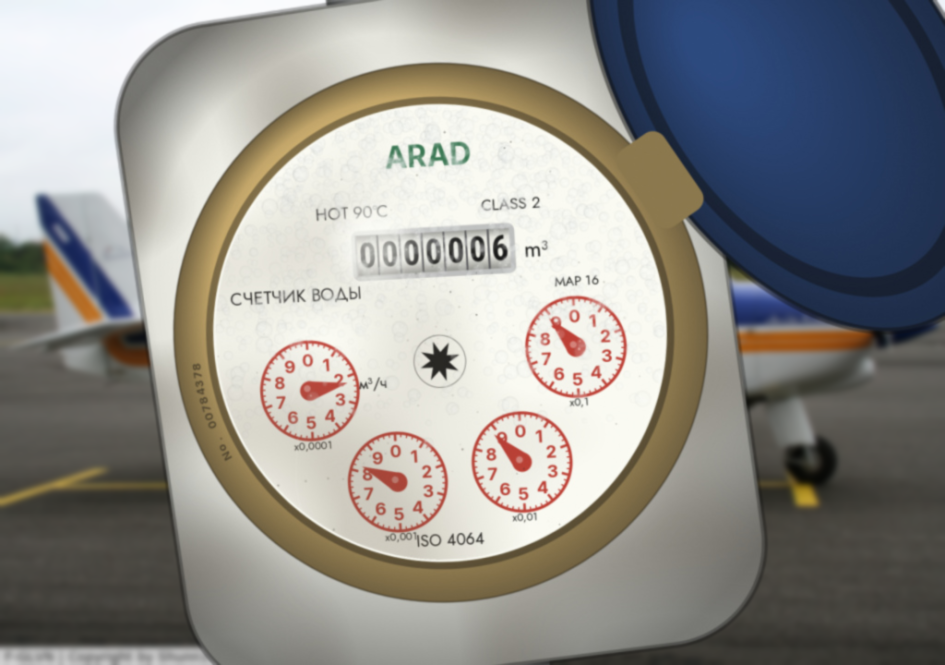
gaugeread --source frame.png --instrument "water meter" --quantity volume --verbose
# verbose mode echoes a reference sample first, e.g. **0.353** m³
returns **6.8882** m³
